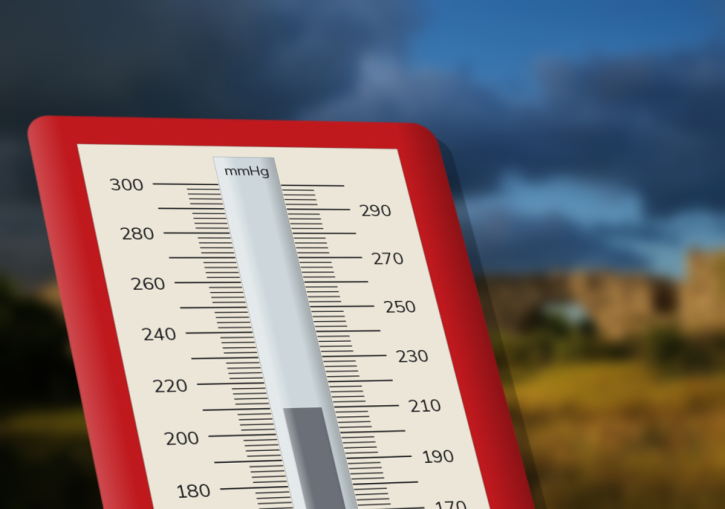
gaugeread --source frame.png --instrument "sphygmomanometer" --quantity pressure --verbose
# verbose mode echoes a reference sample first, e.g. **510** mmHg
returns **210** mmHg
